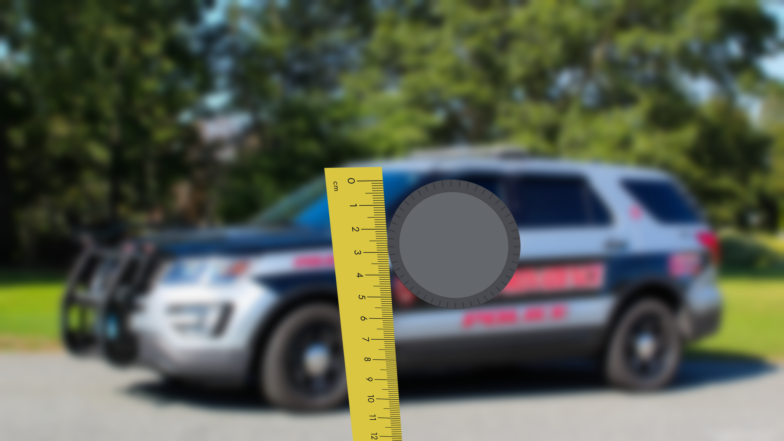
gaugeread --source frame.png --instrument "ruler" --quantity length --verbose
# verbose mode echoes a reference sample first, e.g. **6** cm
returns **5.5** cm
